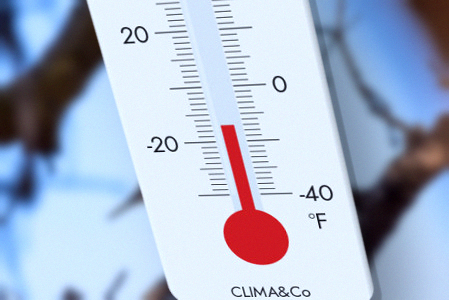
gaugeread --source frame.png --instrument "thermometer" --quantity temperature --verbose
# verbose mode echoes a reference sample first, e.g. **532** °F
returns **-14** °F
